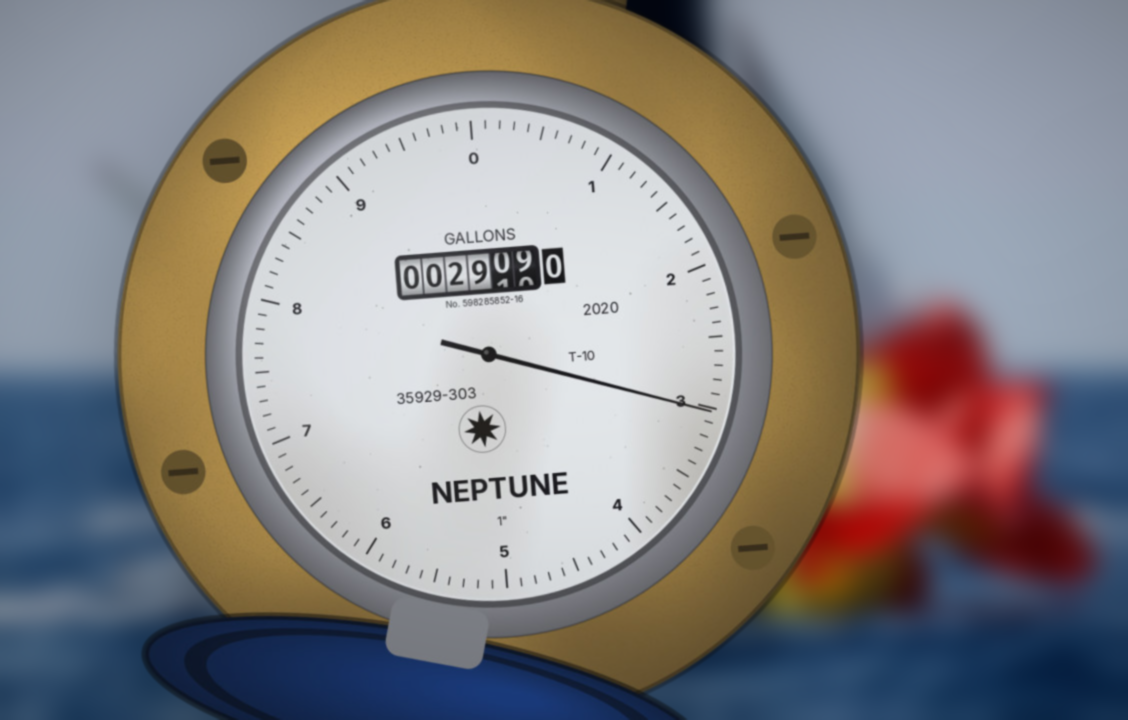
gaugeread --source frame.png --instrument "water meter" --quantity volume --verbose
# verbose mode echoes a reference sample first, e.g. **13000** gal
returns **29093.0** gal
